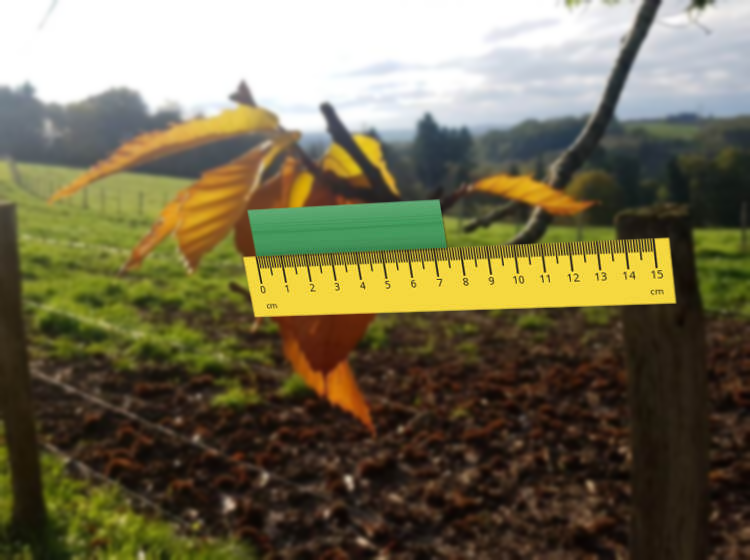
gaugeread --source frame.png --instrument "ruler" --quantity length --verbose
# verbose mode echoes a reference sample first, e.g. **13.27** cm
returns **7.5** cm
